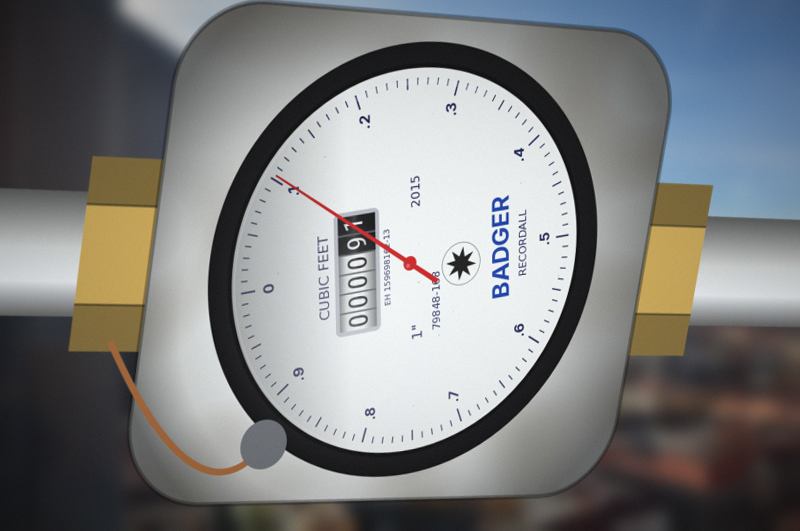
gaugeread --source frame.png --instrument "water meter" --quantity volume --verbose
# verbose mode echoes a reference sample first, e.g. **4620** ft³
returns **91.10** ft³
